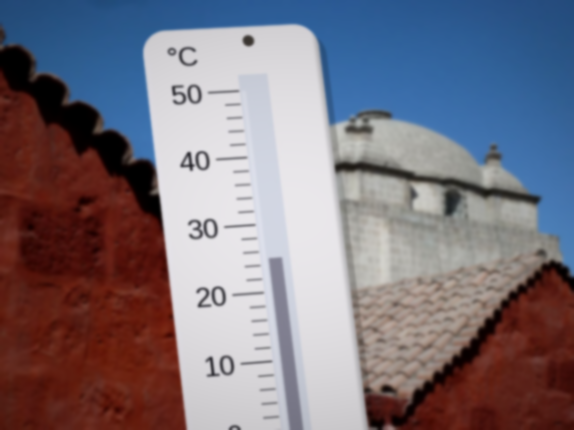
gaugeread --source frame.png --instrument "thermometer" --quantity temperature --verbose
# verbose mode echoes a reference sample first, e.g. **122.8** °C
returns **25** °C
